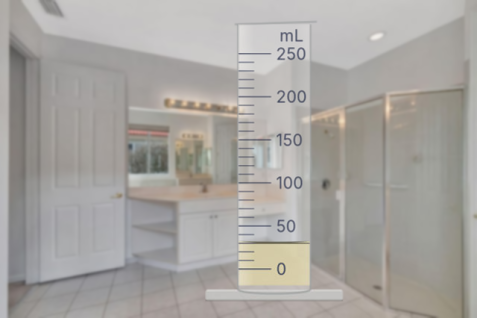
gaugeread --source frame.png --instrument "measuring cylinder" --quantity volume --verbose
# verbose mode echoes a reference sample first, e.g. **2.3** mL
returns **30** mL
